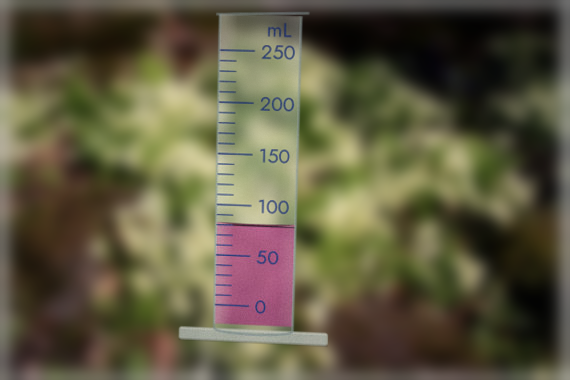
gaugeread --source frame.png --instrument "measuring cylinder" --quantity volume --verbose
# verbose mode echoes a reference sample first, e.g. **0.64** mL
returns **80** mL
